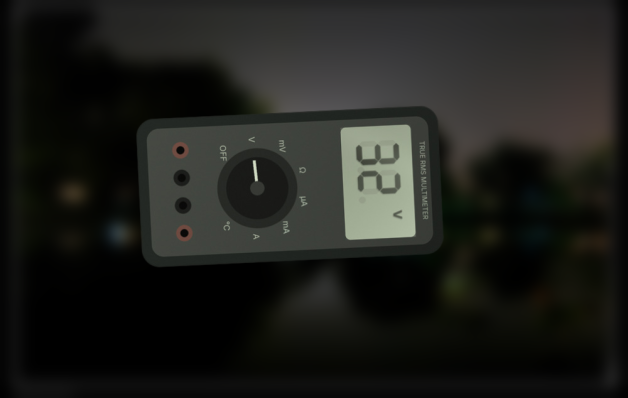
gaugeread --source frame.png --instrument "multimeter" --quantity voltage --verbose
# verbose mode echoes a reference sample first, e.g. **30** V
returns **32** V
